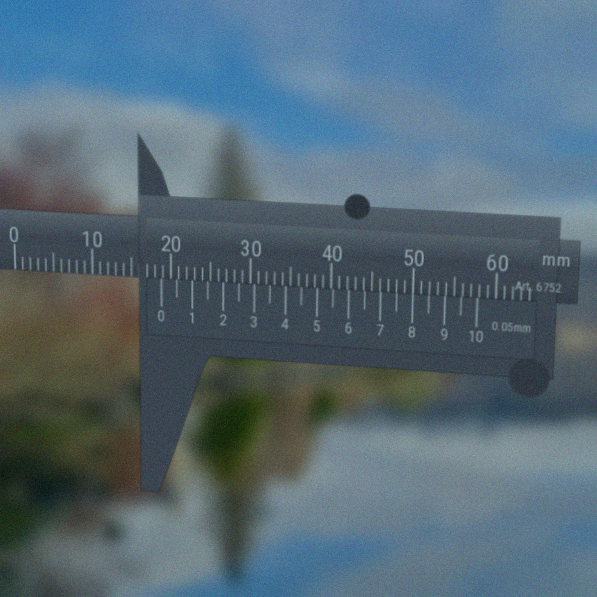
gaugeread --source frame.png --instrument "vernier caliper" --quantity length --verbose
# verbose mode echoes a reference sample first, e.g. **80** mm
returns **18.8** mm
